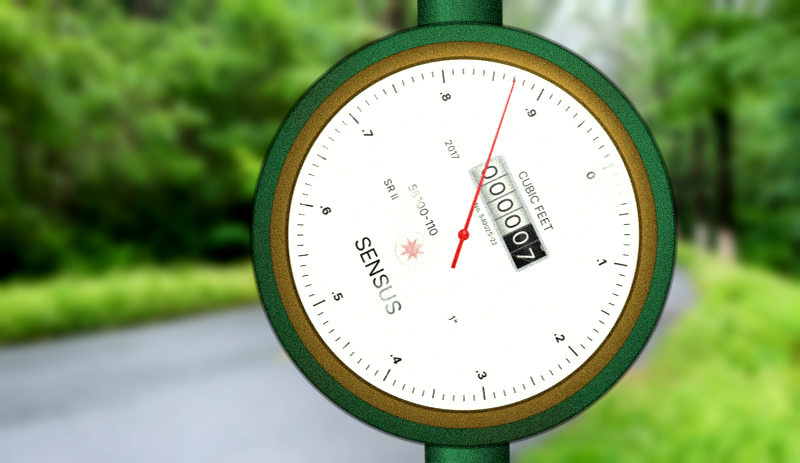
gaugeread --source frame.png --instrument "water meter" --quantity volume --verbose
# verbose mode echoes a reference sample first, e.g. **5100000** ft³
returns **6.87** ft³
